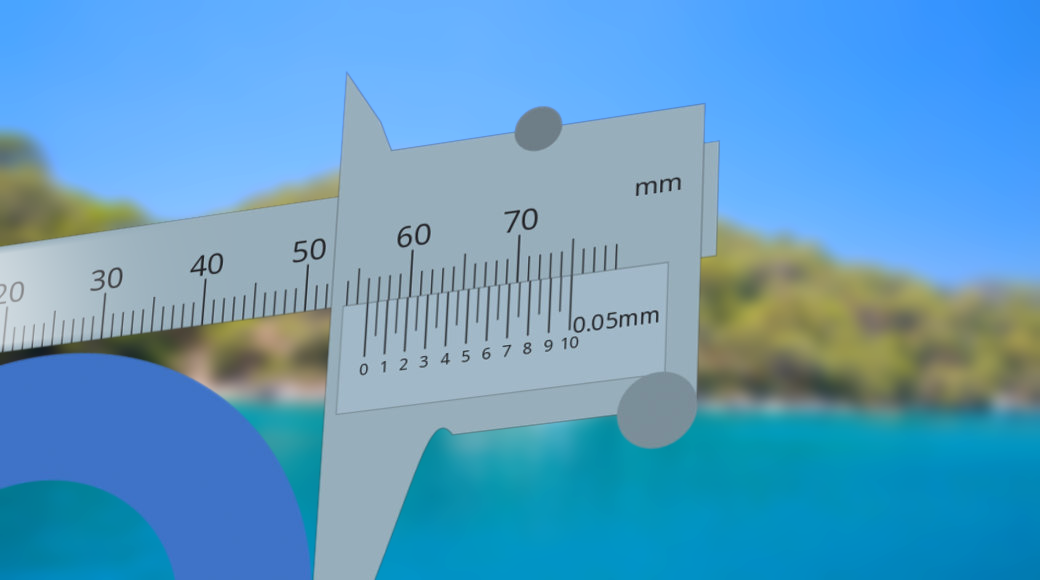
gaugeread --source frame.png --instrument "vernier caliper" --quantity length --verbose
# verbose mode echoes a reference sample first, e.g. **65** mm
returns **56.0** mm
